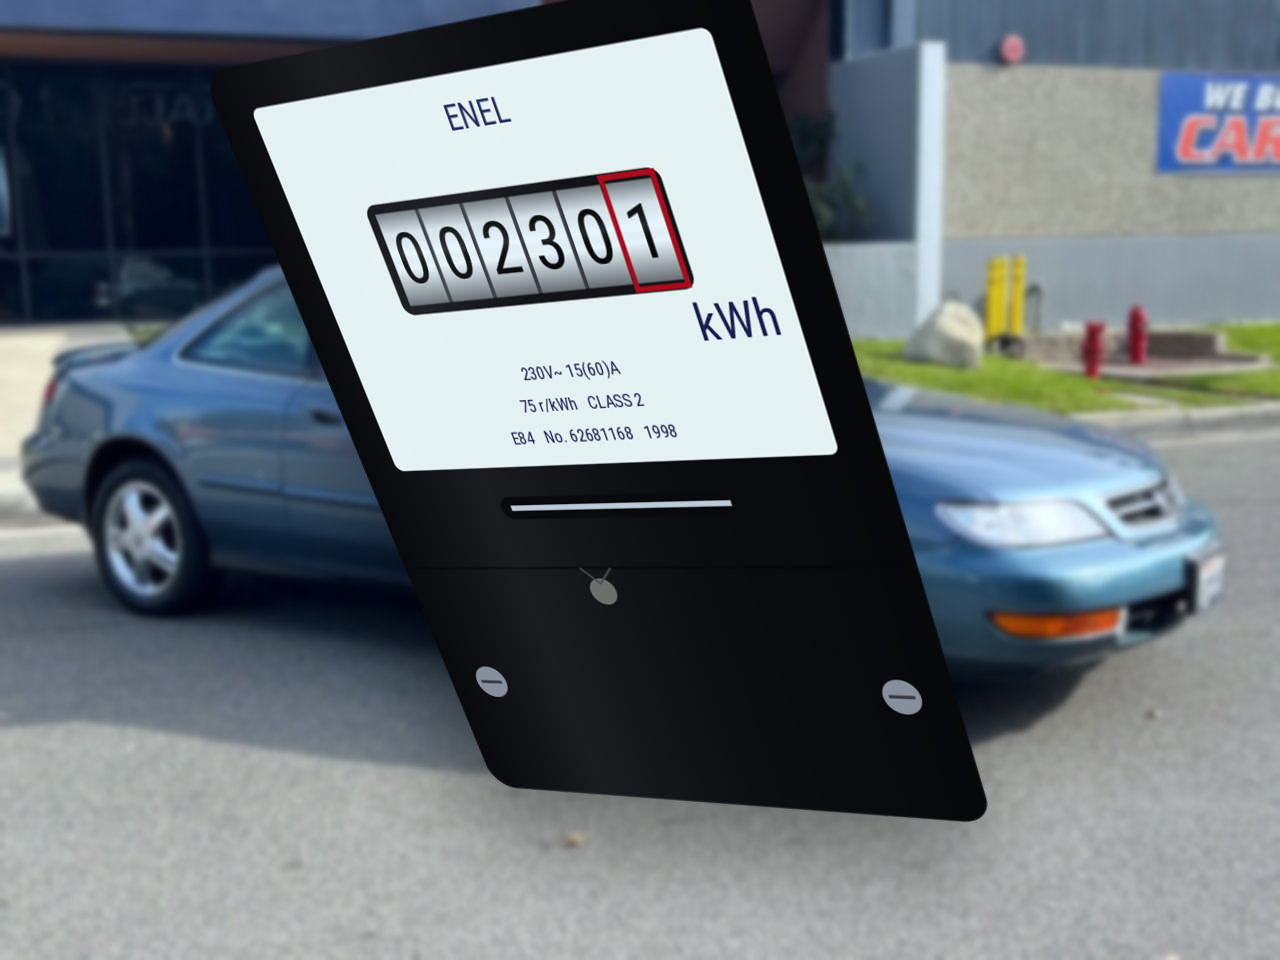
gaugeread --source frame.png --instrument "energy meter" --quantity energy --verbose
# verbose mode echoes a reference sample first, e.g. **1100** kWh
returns **230.1** kWh
